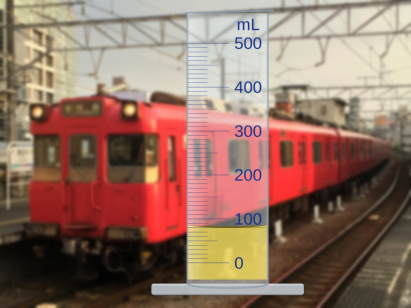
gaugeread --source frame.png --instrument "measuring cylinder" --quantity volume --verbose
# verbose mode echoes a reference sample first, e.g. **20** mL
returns **80** mL
